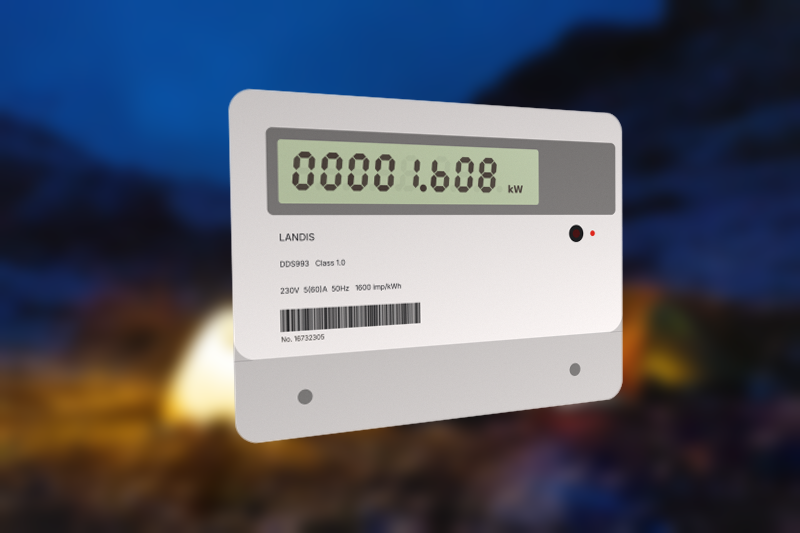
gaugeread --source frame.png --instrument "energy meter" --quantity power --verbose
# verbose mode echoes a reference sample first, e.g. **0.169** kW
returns **1.608** kW
